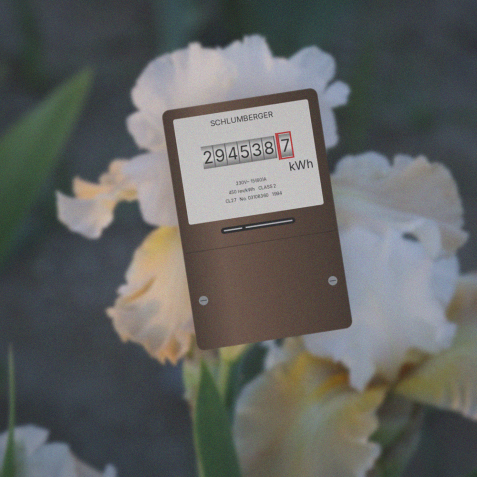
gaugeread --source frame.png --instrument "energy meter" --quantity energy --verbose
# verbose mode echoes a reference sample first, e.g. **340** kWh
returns **294538.7** kWh
